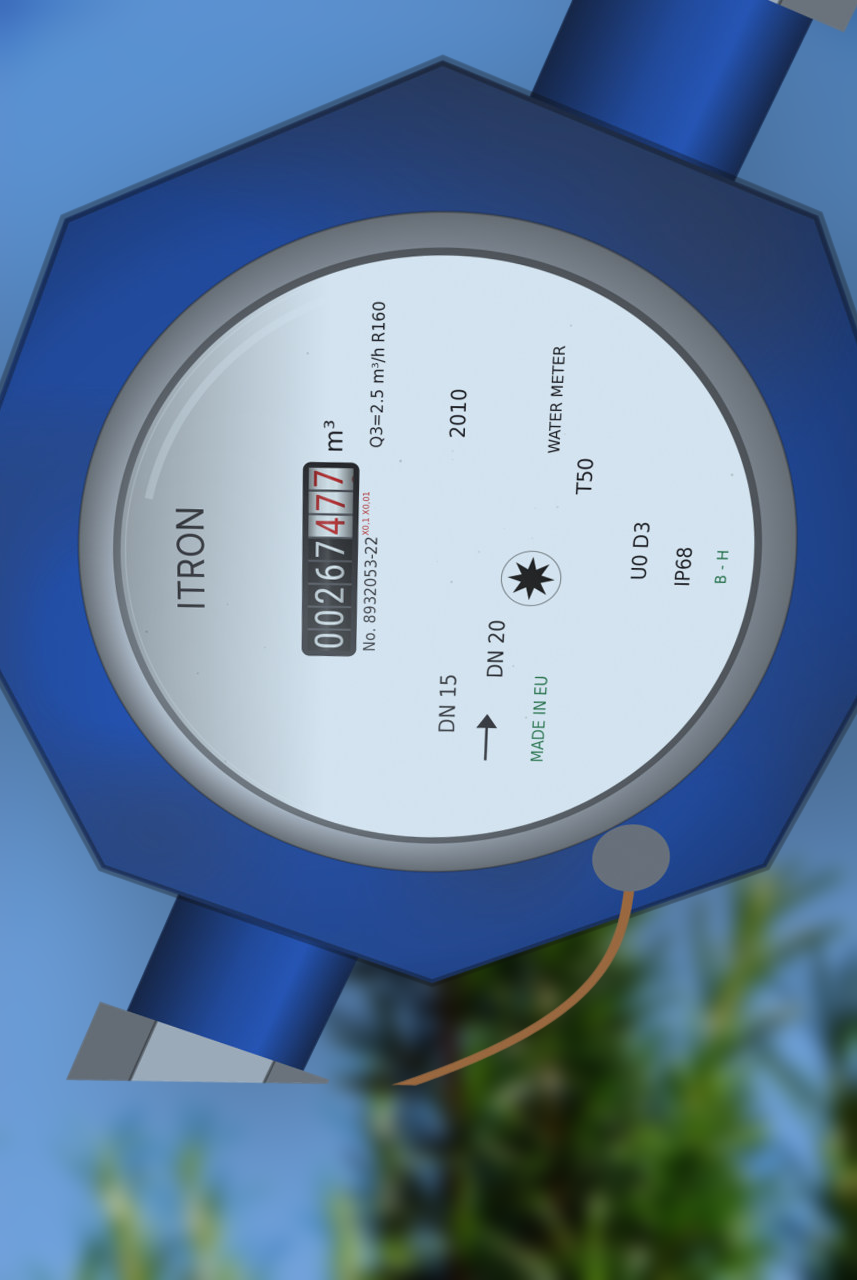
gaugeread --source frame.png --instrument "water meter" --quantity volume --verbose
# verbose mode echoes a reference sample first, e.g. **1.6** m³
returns **267.477** m³
